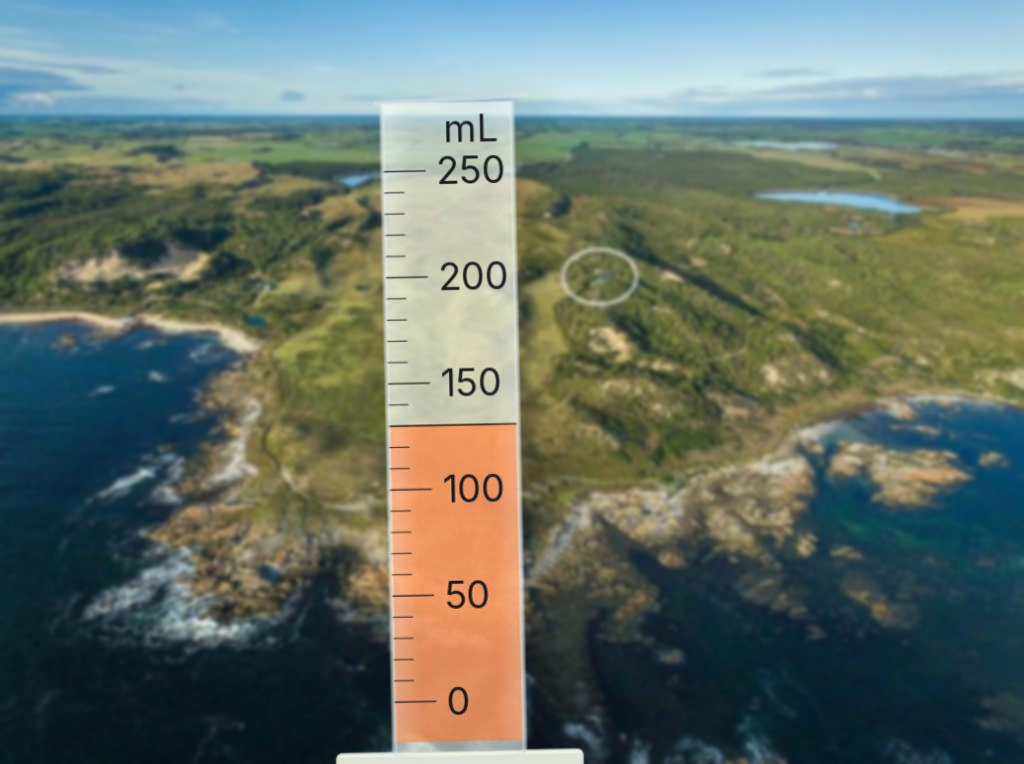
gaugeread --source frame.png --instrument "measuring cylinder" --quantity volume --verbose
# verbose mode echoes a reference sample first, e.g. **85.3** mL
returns **130** mL
